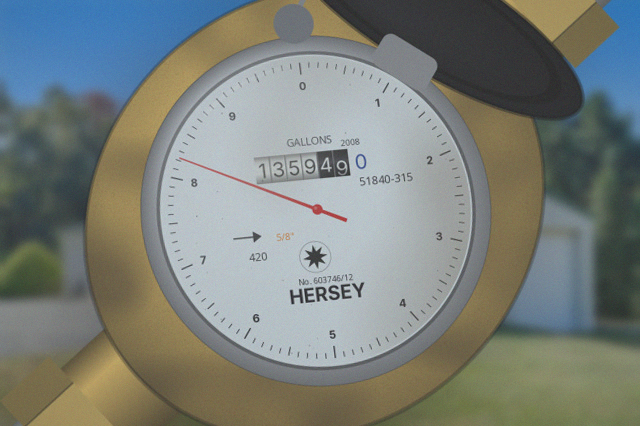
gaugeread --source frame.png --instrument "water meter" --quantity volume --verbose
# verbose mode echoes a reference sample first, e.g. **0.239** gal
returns **1359488.2** gal
